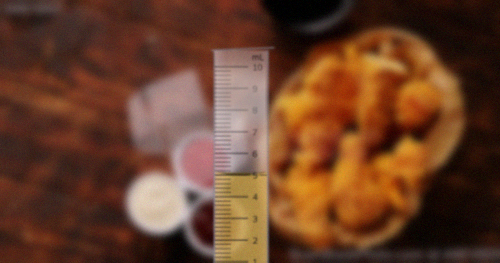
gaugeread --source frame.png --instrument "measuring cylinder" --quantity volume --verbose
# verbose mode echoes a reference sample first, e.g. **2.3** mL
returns **5** mL
